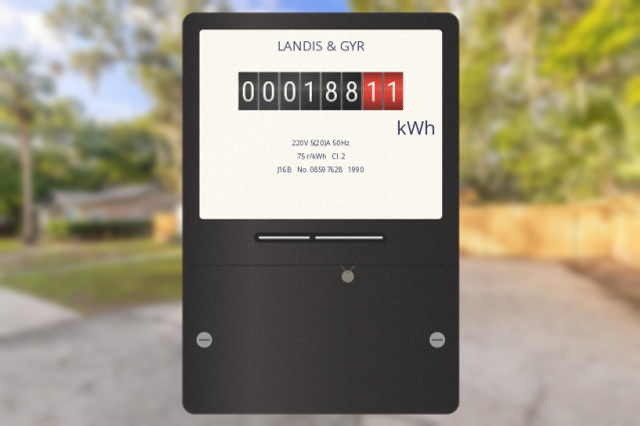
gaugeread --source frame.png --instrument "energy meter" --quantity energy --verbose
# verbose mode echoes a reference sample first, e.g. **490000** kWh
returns **188.11** kWh
